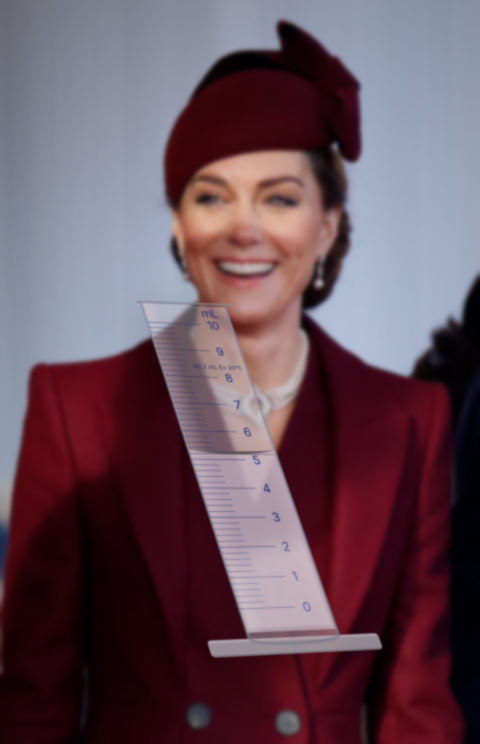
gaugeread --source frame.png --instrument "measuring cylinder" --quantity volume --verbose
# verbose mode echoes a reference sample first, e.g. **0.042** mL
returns **5.2** mL
